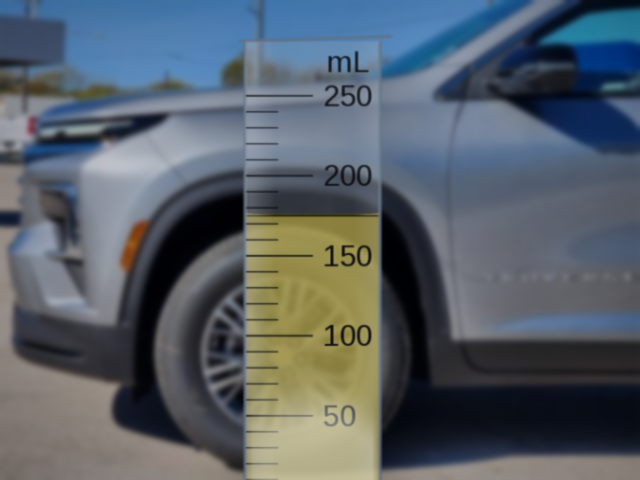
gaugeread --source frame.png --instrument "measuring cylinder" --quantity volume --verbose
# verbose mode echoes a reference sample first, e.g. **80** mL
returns **175** mL
